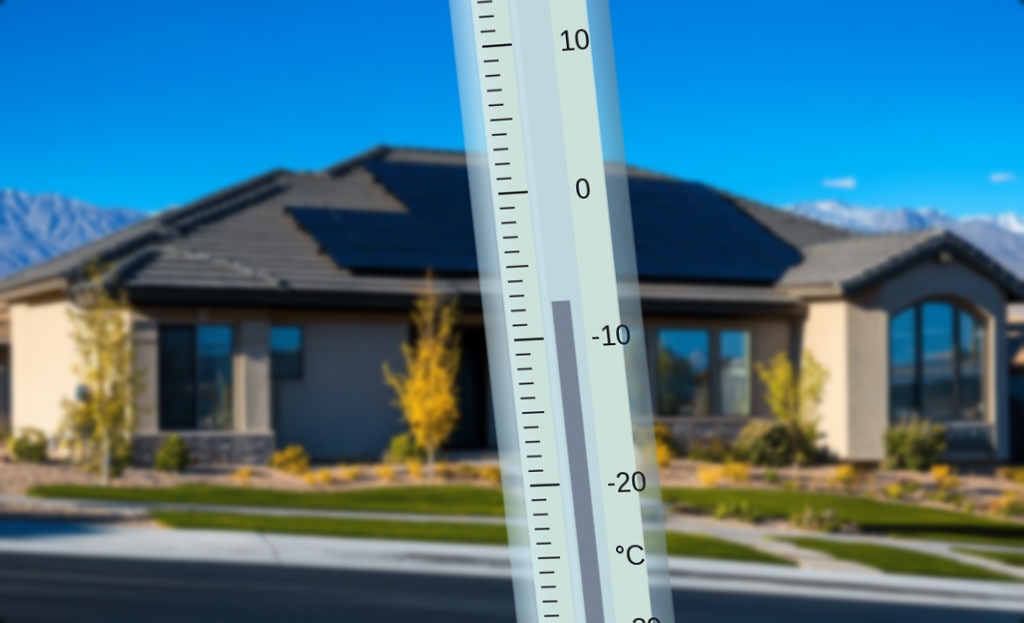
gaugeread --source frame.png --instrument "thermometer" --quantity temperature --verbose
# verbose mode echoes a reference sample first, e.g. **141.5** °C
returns **-7.5** °C
